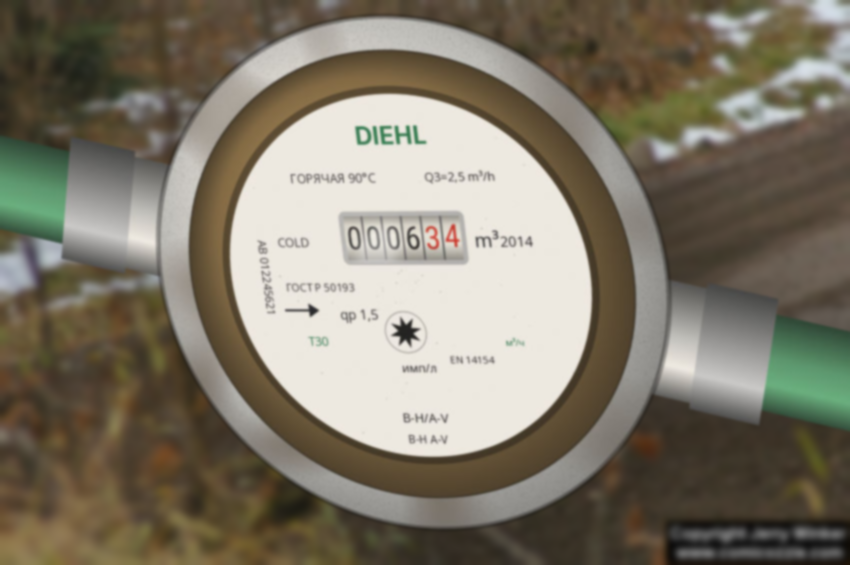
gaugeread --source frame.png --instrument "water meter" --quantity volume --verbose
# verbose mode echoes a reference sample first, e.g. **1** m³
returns **6.34** m³
